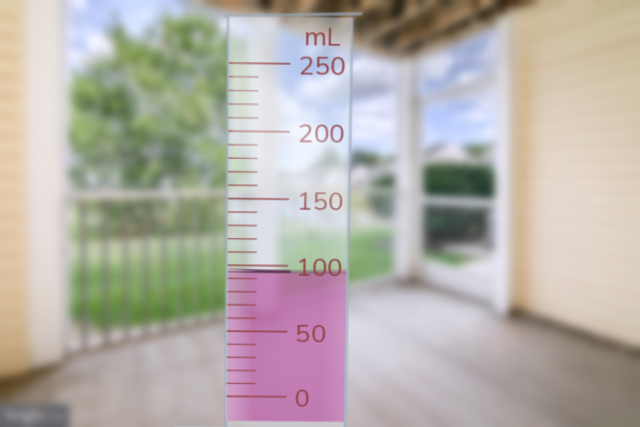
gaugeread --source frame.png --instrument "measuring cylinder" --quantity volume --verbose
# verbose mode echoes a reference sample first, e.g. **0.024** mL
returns **95** mL
